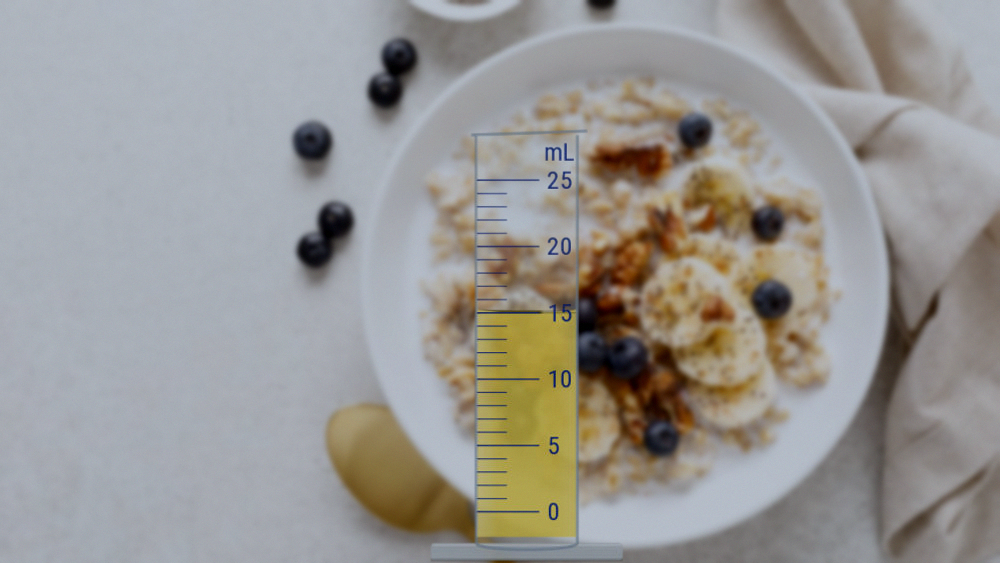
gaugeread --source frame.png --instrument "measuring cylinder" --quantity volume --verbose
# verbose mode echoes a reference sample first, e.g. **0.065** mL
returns **15** mL
